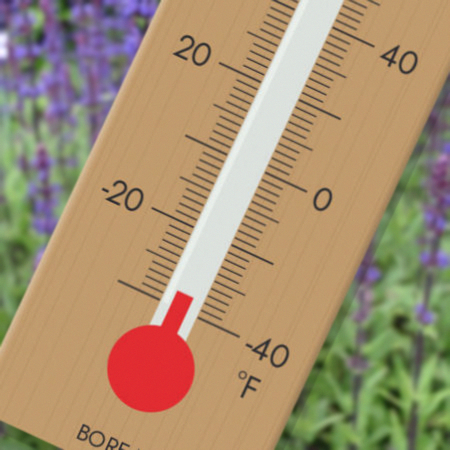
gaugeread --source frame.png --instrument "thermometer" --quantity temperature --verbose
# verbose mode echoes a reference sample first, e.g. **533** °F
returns **-36** °F
